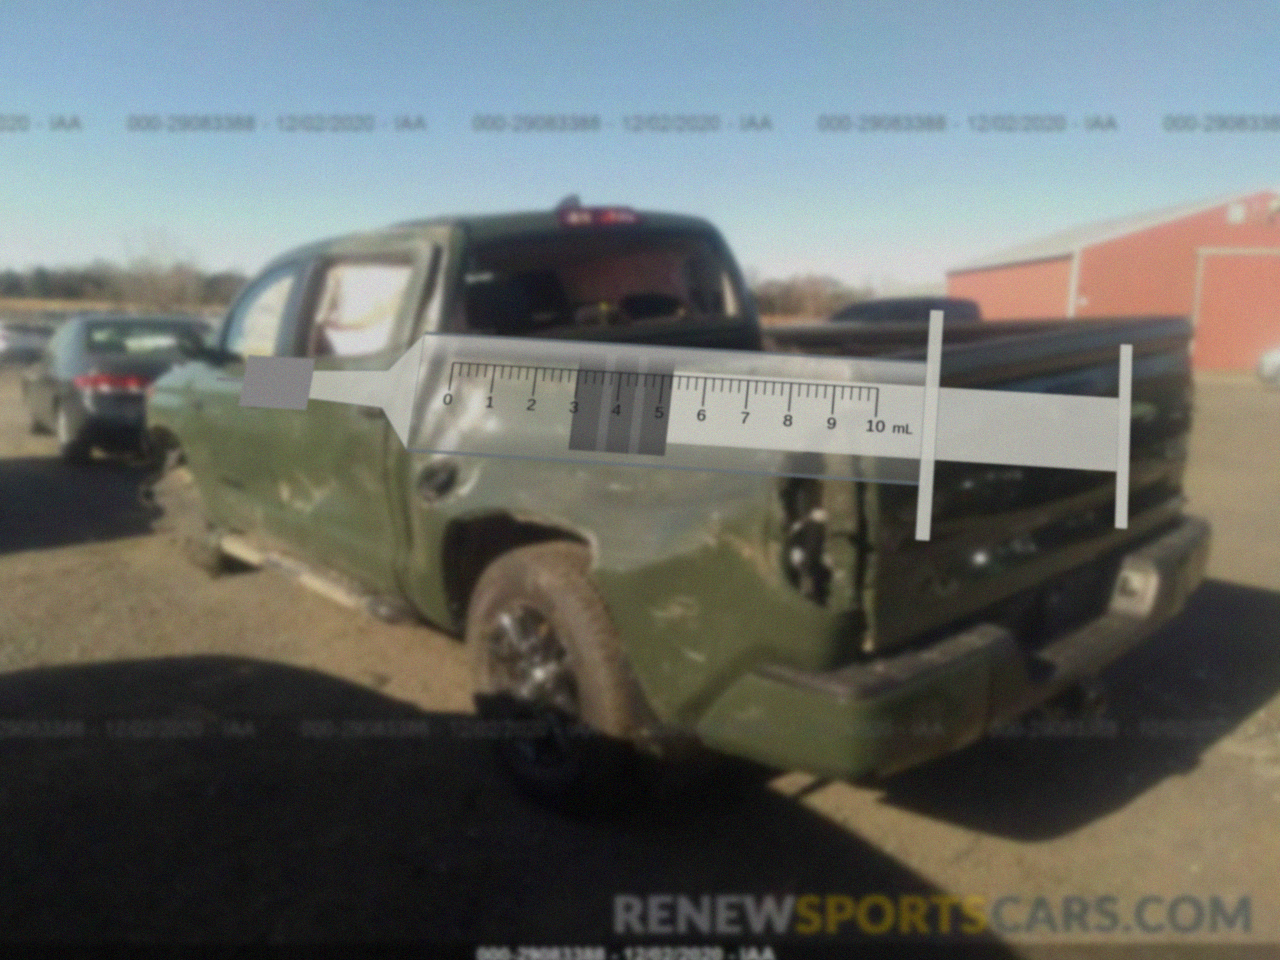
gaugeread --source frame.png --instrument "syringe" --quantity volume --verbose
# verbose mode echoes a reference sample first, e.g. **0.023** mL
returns **3** mL
